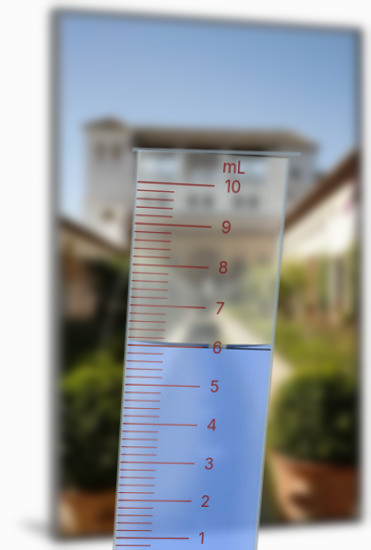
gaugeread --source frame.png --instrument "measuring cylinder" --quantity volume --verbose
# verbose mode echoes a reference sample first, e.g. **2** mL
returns **6** mL
